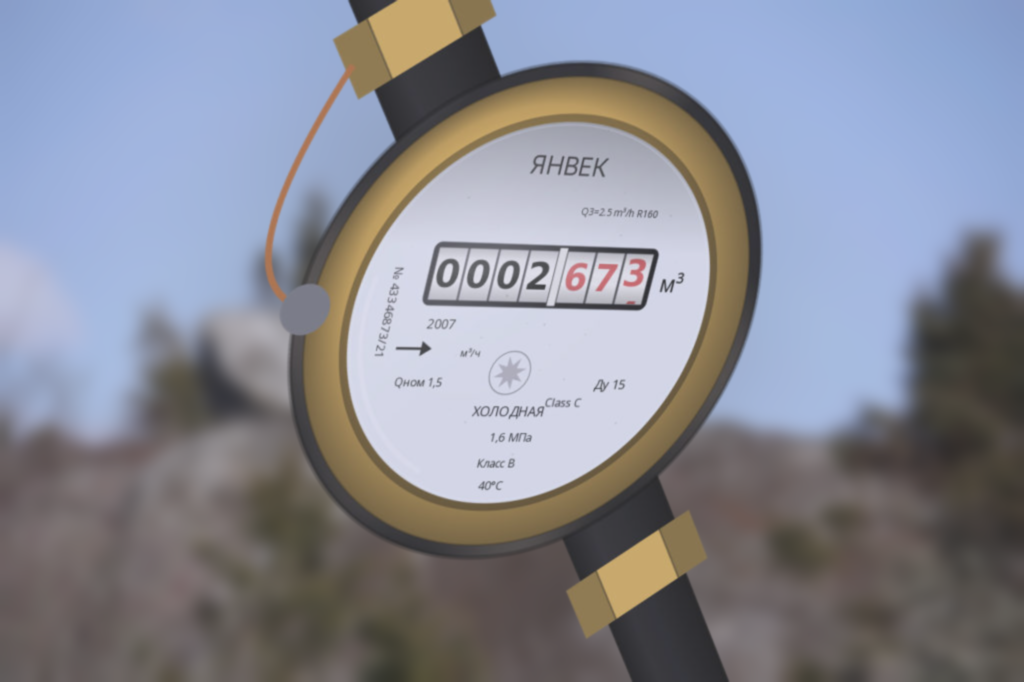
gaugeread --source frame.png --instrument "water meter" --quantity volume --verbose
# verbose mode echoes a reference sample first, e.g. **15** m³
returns **2.673** m³
